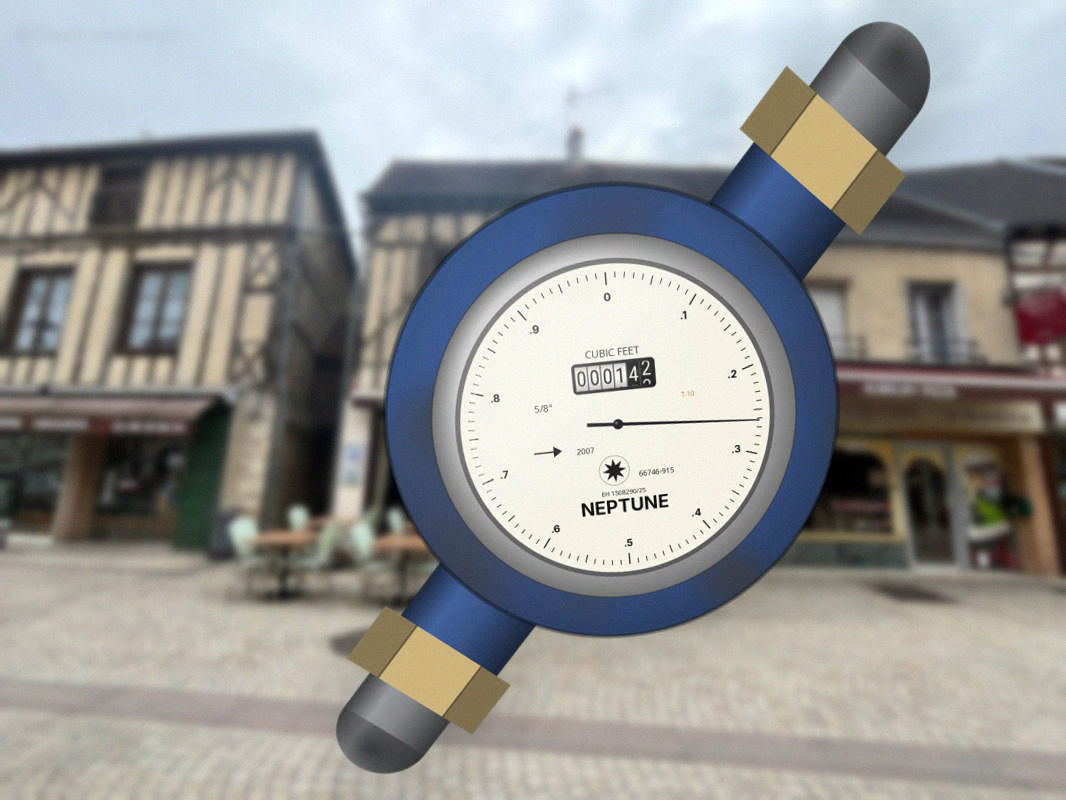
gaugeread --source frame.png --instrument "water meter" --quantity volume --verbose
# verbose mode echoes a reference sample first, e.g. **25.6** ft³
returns **142.26** ft³
